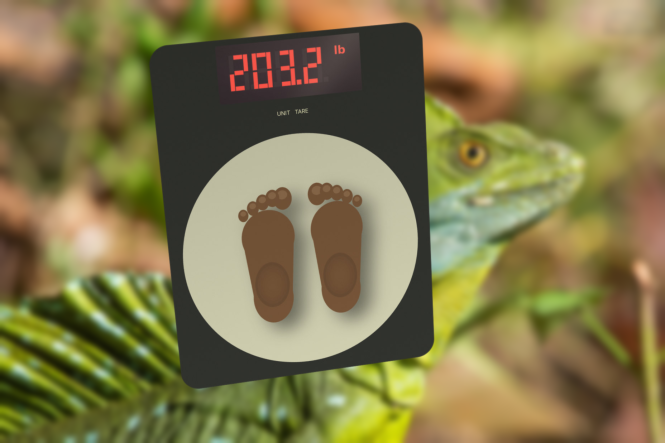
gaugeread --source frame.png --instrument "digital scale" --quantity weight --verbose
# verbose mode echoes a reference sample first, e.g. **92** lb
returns **203.2** lb
